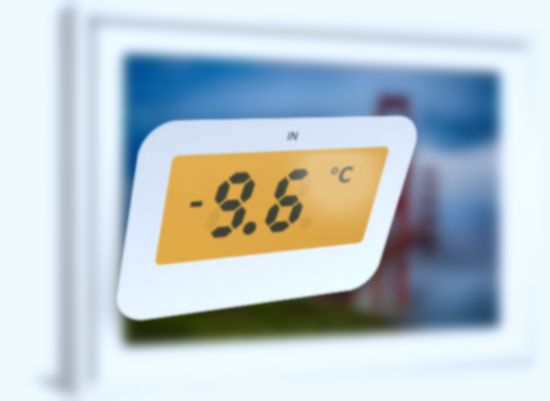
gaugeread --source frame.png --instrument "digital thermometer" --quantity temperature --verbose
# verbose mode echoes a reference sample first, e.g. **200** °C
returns **-9.6** °C
